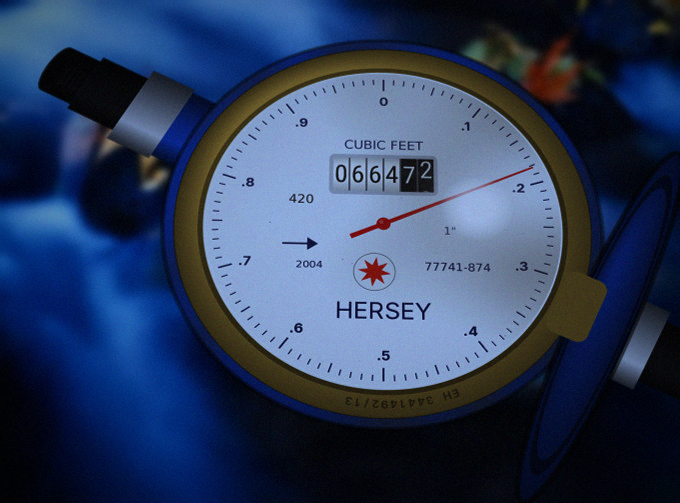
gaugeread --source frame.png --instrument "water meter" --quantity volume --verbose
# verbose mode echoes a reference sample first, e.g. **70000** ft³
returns **66472.18** ft³
